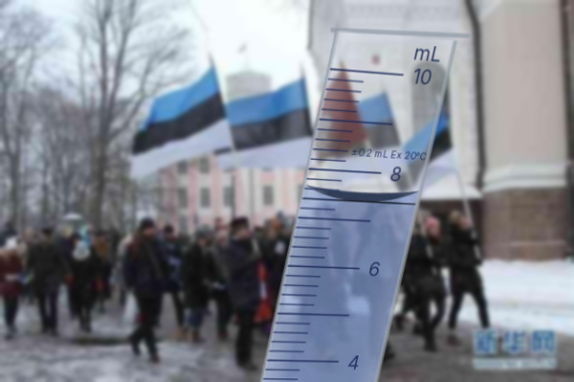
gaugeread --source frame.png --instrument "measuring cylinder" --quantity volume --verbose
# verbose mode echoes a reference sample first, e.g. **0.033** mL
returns **7.4** mL
